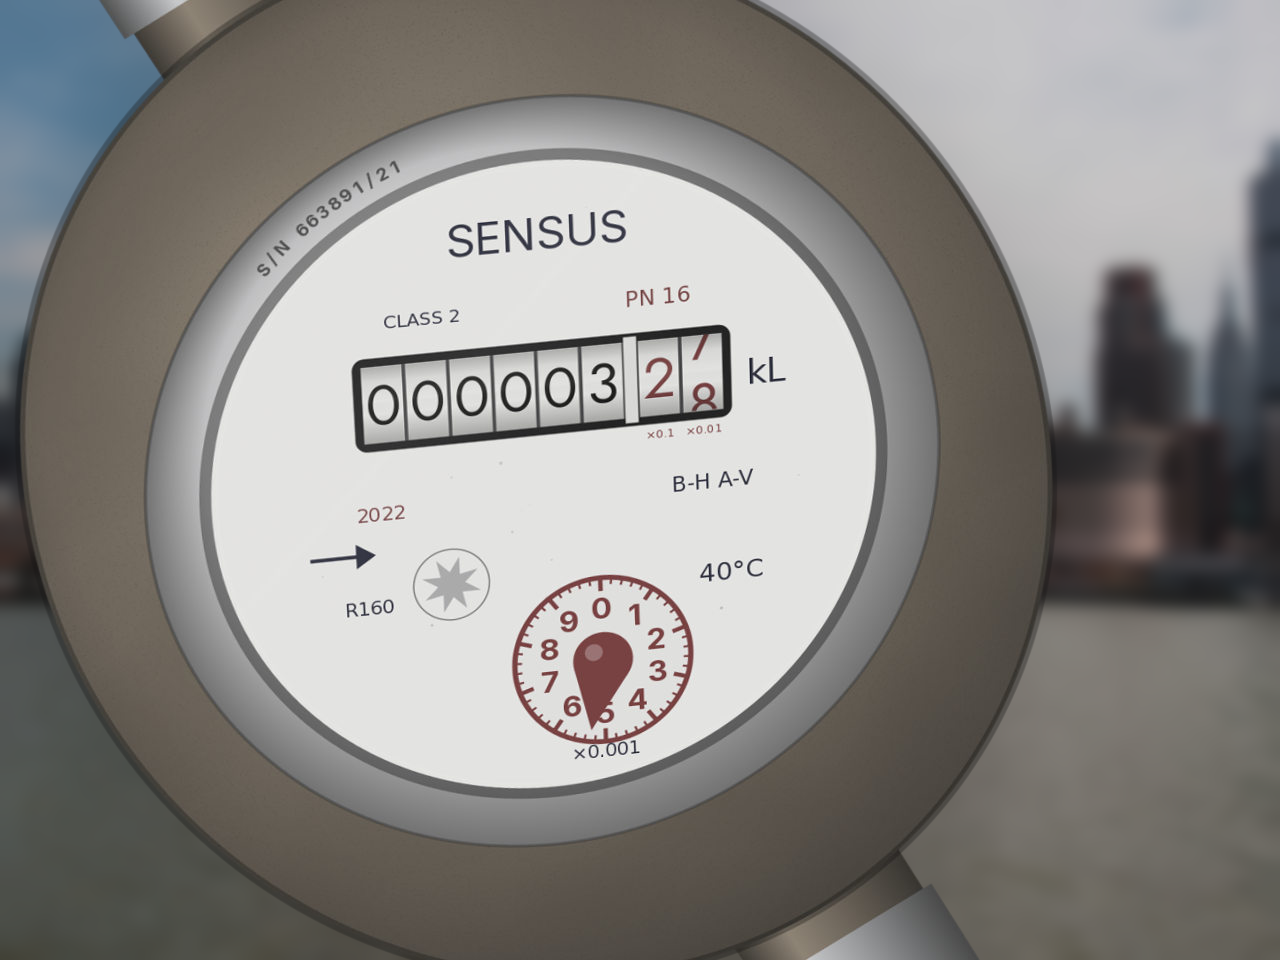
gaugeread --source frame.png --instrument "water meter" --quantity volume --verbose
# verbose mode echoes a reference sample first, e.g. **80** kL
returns **3.275** kL
